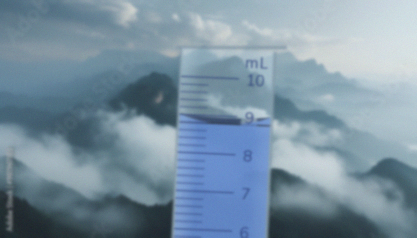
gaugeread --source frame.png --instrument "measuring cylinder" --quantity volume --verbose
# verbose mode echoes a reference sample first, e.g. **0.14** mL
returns **8.8** mL
